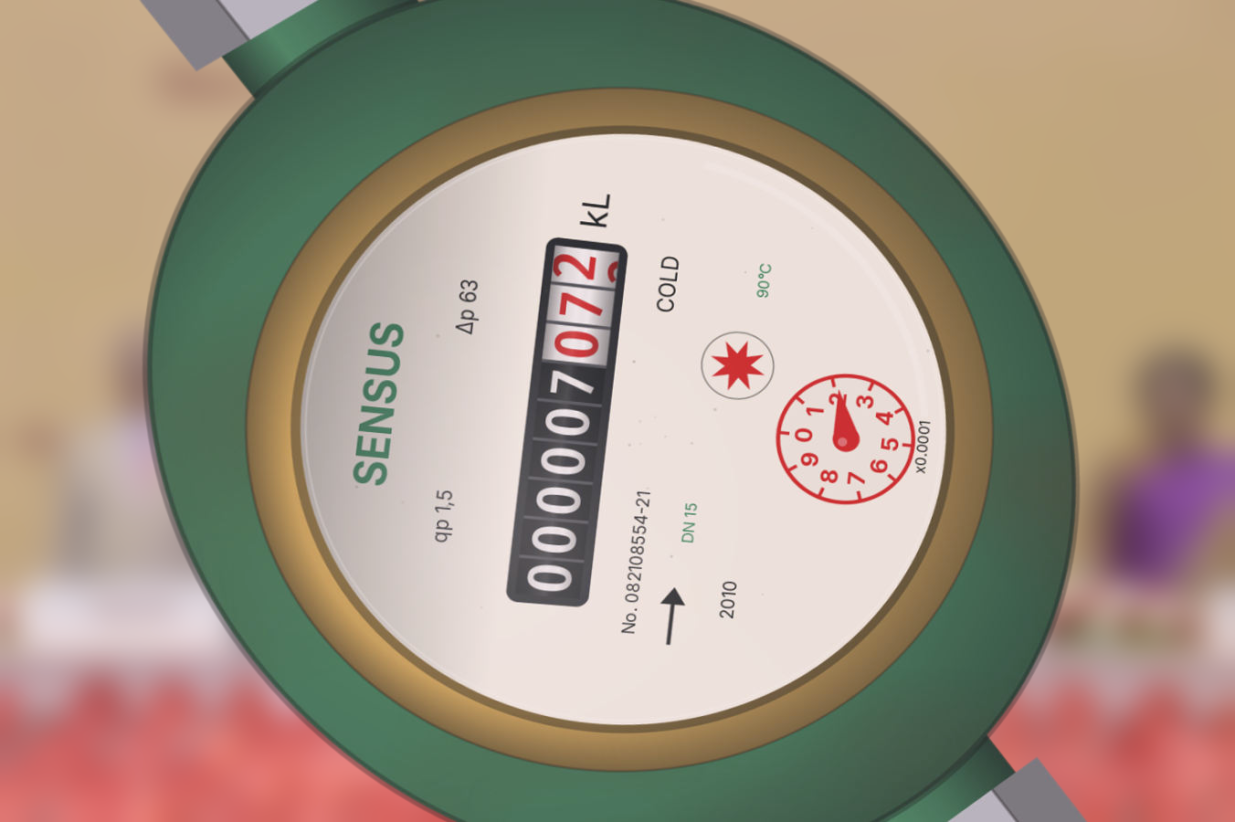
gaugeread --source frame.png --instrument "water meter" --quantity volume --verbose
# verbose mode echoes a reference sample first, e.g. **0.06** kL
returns **7.0722** kL
